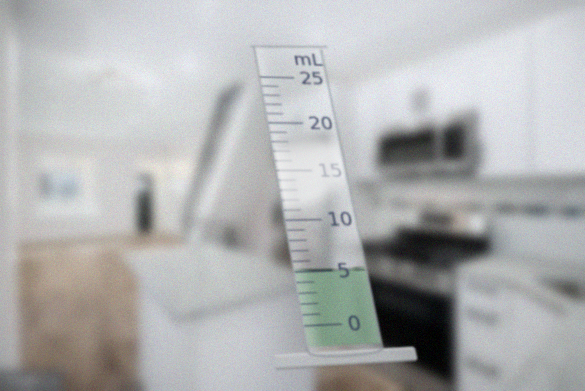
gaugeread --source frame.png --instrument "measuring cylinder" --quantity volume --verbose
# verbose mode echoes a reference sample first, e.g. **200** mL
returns **5** mL
